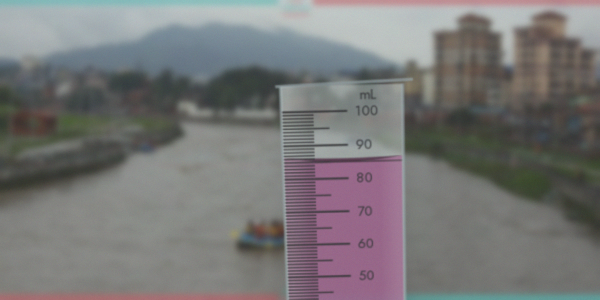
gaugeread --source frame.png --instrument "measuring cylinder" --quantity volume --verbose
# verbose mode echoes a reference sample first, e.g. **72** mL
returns **85** mL
